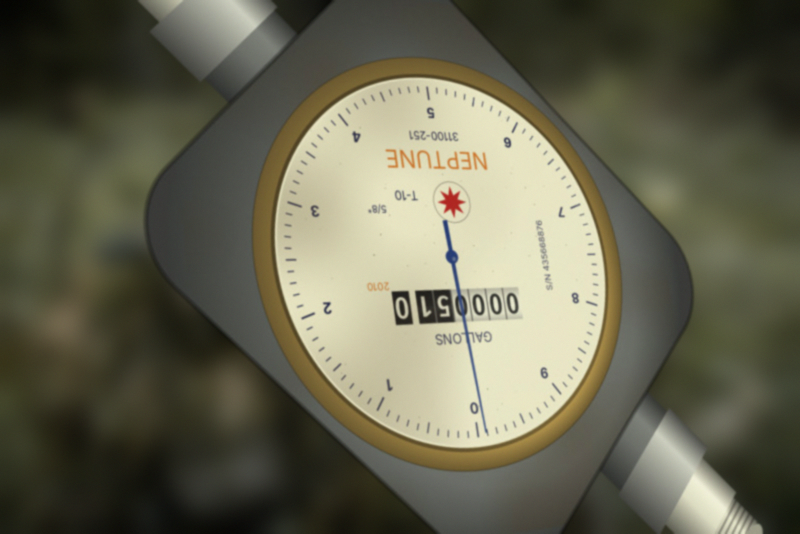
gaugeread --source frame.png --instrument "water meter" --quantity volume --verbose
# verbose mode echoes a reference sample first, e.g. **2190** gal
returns **509.9** gal
